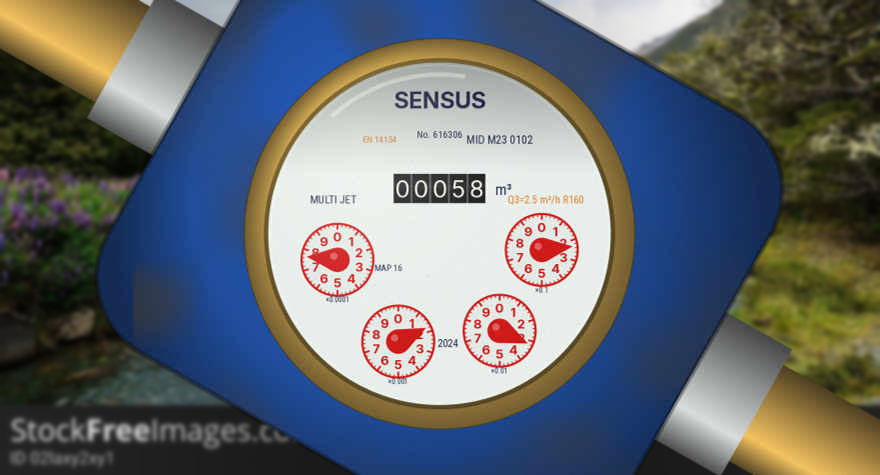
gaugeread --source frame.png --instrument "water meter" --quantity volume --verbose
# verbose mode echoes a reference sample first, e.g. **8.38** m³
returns **58.2317** m³
